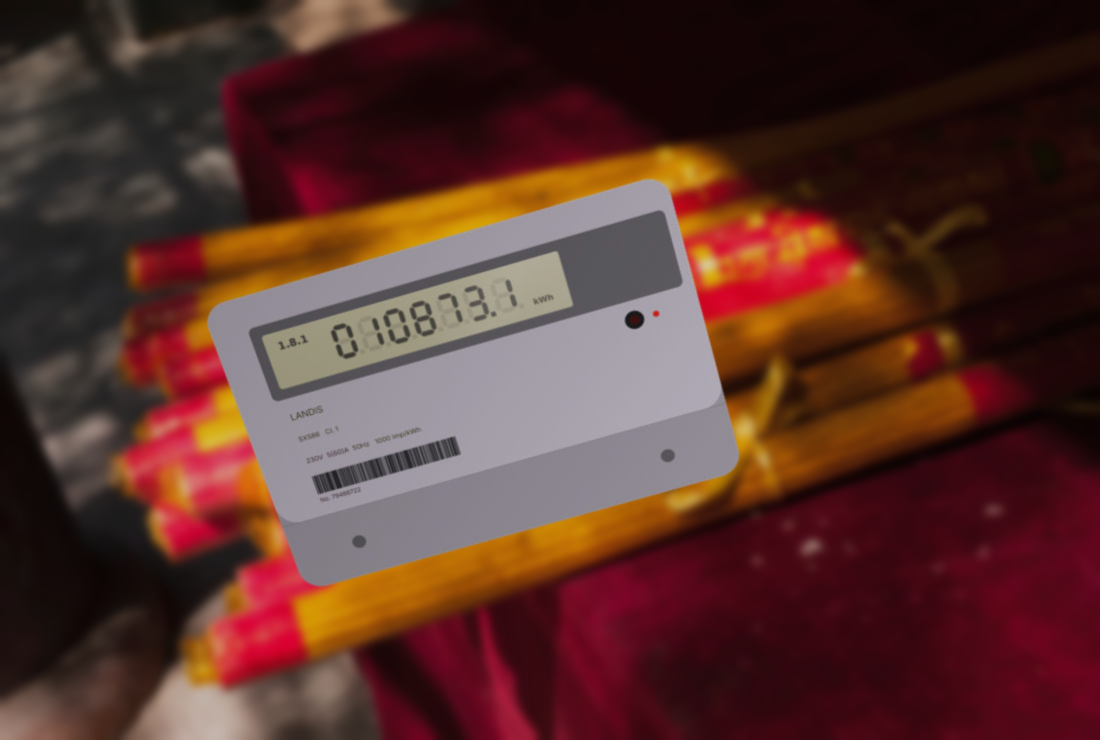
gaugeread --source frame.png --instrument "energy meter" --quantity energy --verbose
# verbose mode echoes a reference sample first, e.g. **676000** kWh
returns **10873.1** kWh
